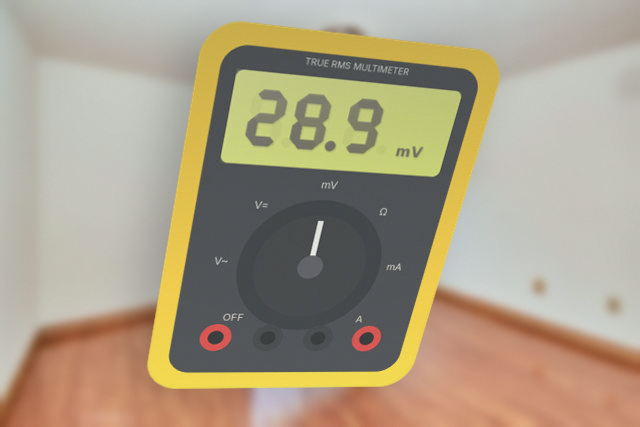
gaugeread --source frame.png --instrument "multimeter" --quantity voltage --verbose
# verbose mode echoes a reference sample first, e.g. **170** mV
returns **28.9** mV
